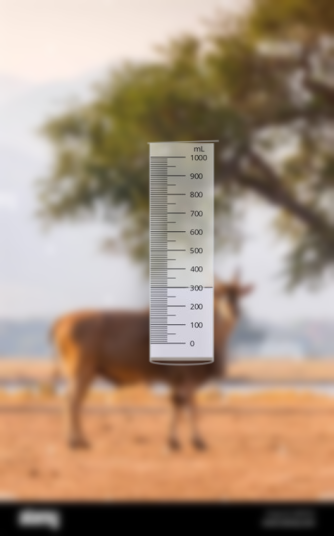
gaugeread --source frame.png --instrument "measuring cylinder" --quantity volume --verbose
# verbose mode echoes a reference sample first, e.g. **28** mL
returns **300** mL
